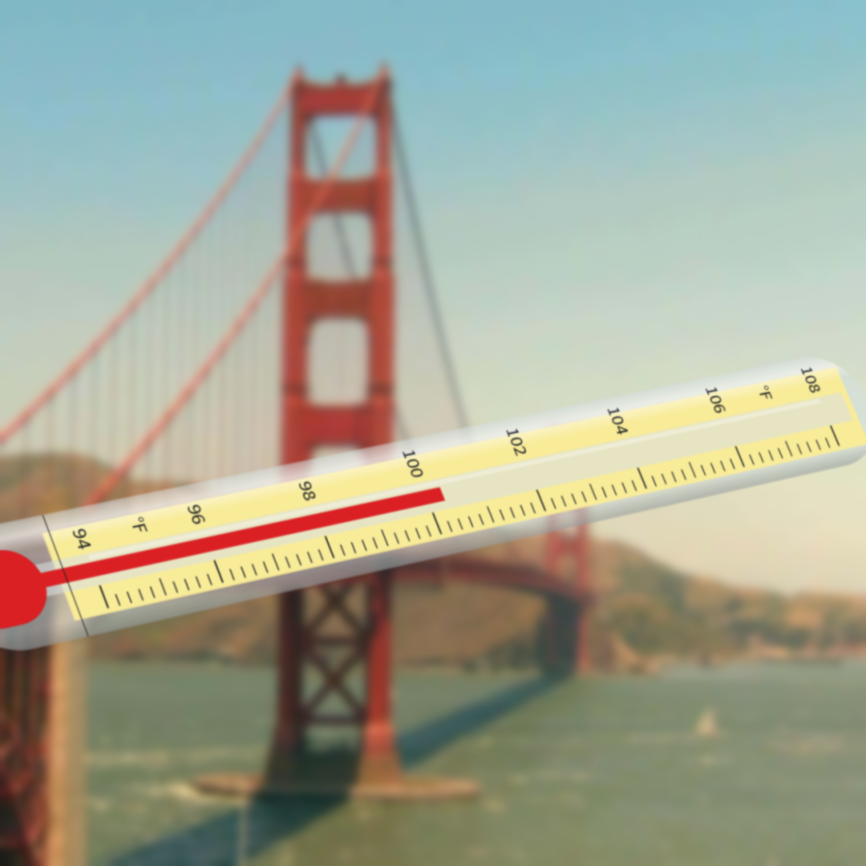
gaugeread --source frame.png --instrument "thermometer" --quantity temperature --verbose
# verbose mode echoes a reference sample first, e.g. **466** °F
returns **100.3** °F
